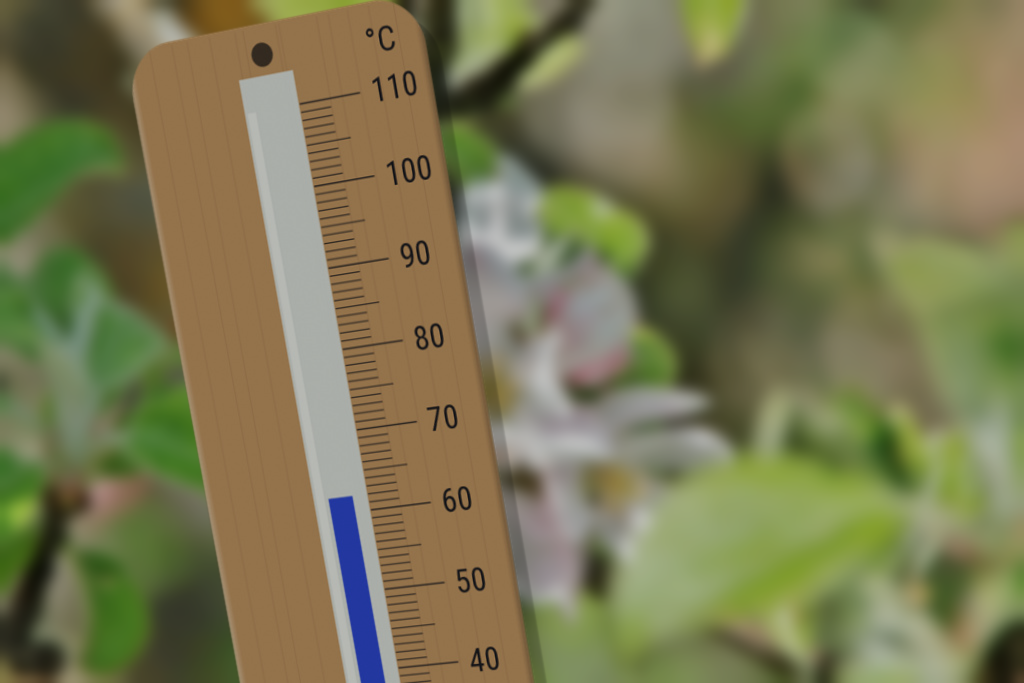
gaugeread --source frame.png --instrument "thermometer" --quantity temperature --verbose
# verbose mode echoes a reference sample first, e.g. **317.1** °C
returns **62** °C
